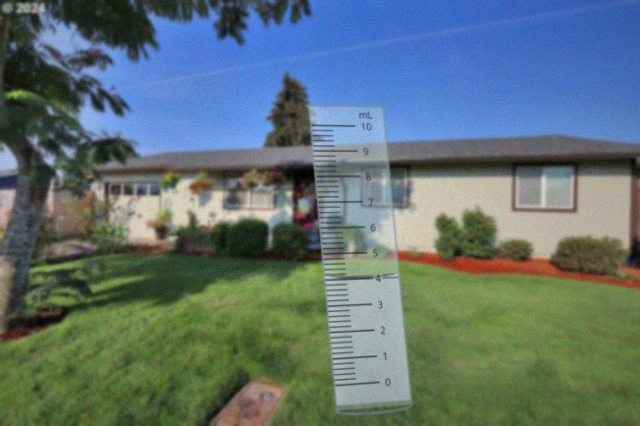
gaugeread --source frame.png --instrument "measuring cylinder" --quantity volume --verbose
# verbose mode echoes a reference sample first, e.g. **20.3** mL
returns **4** mL
